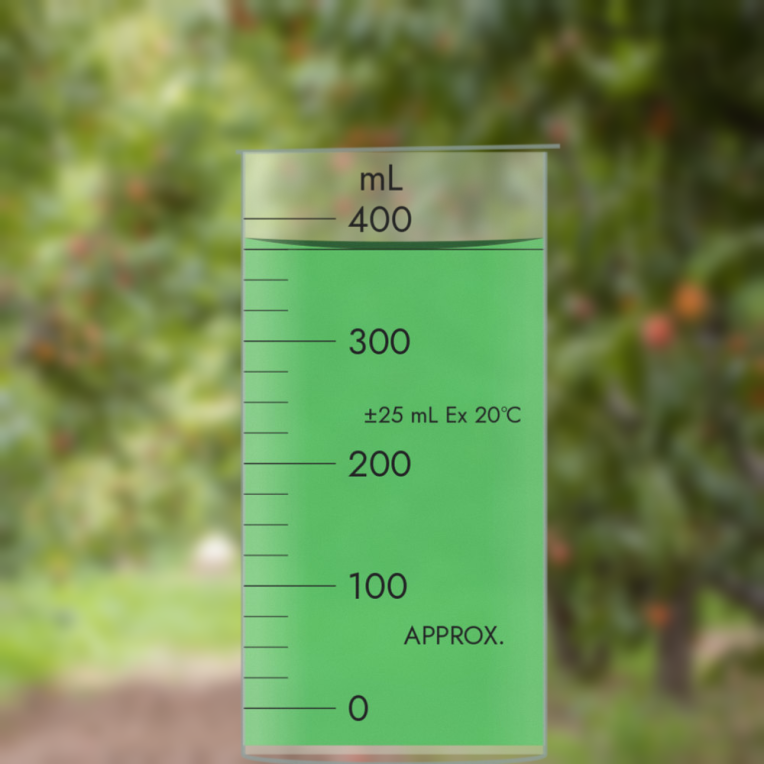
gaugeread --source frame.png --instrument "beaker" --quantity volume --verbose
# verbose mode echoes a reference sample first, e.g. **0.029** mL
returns **375** mL
